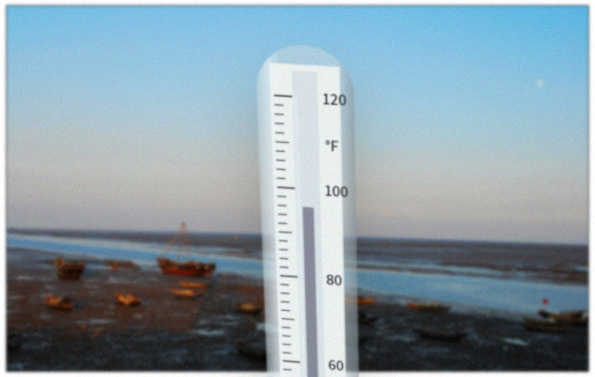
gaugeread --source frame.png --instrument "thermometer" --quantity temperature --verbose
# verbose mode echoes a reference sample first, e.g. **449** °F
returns **96** °F
